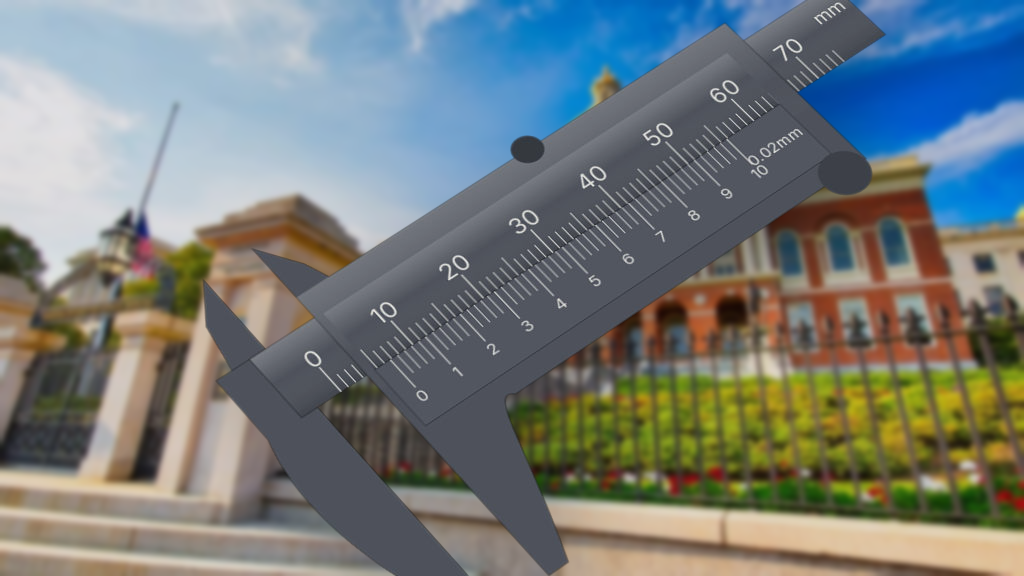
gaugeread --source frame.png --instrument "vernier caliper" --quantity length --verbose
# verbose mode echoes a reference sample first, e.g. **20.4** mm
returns **6.8** mm
